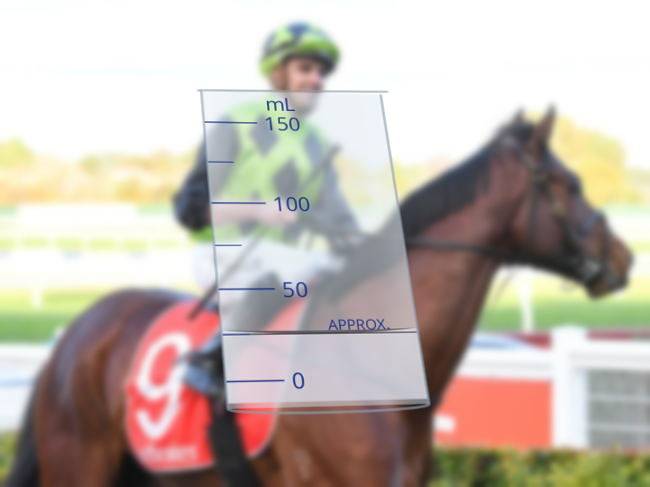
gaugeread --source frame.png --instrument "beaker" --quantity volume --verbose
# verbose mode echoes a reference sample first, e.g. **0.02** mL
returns **25** mL
